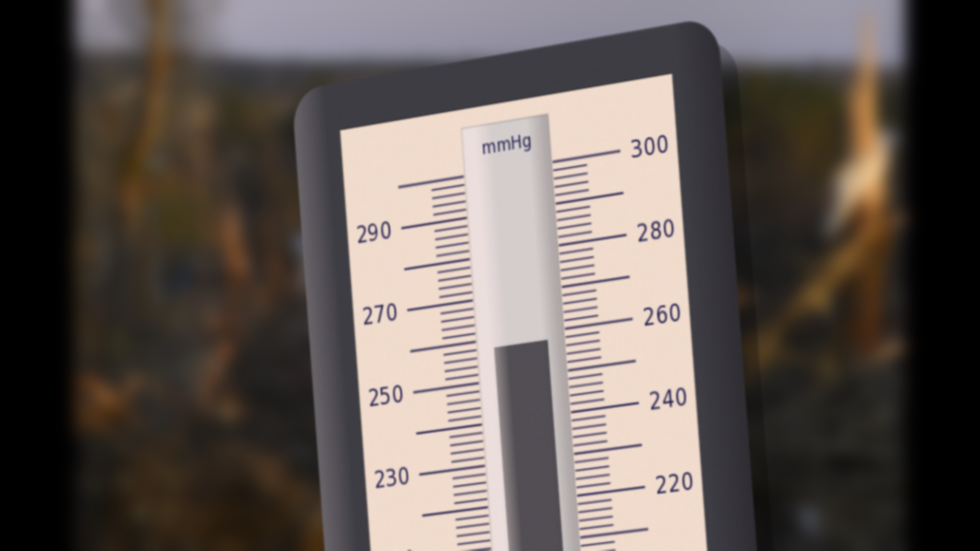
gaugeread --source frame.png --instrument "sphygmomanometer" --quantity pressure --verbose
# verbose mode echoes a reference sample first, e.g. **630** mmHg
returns **258** mmHg
